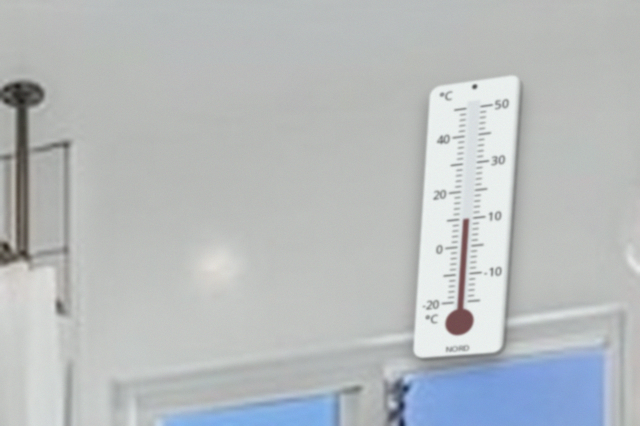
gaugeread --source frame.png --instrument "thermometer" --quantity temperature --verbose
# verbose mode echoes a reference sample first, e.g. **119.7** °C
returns **10** °C
